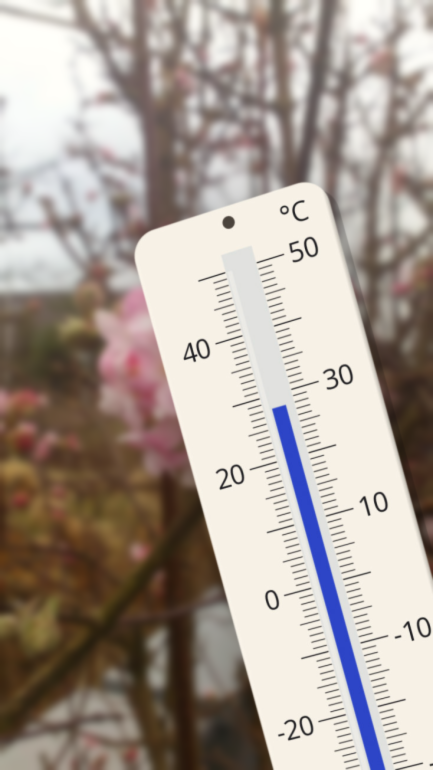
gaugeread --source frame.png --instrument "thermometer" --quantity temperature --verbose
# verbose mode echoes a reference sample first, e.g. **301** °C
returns **28** °C
